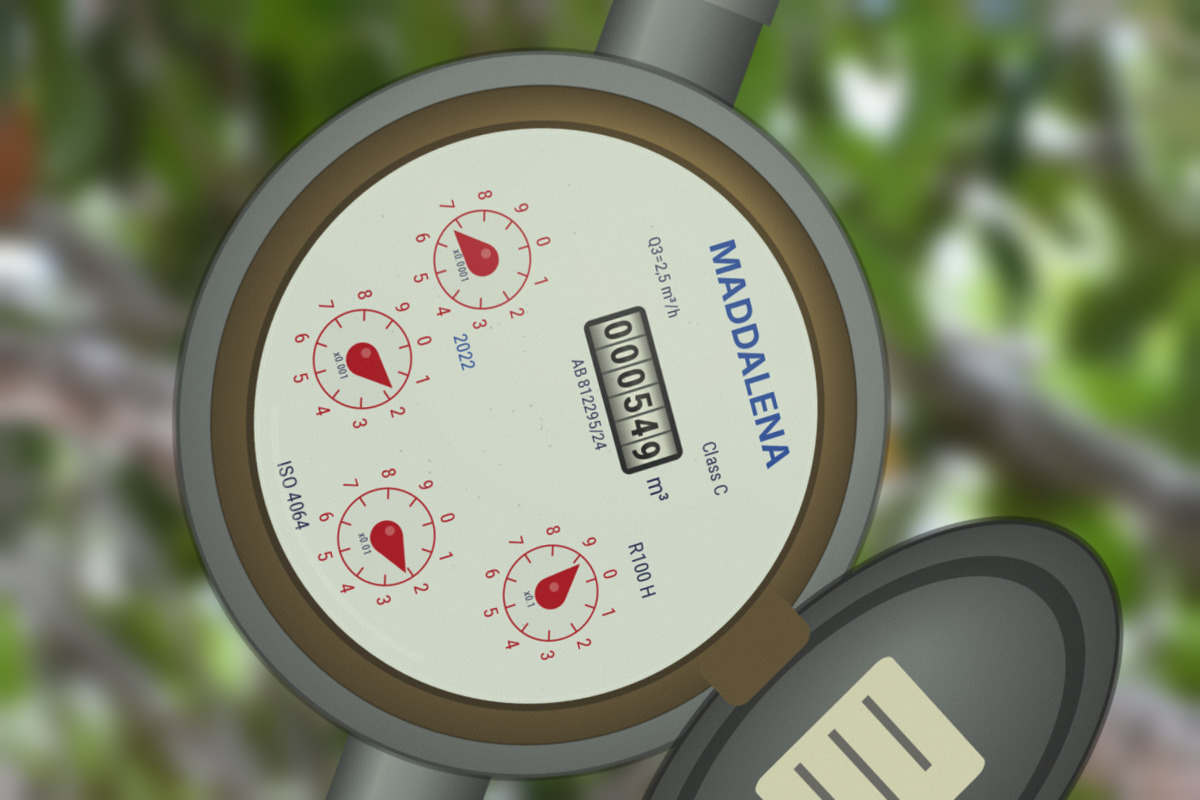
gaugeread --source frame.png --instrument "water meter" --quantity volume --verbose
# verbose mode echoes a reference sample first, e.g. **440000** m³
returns **548.9216** m³
